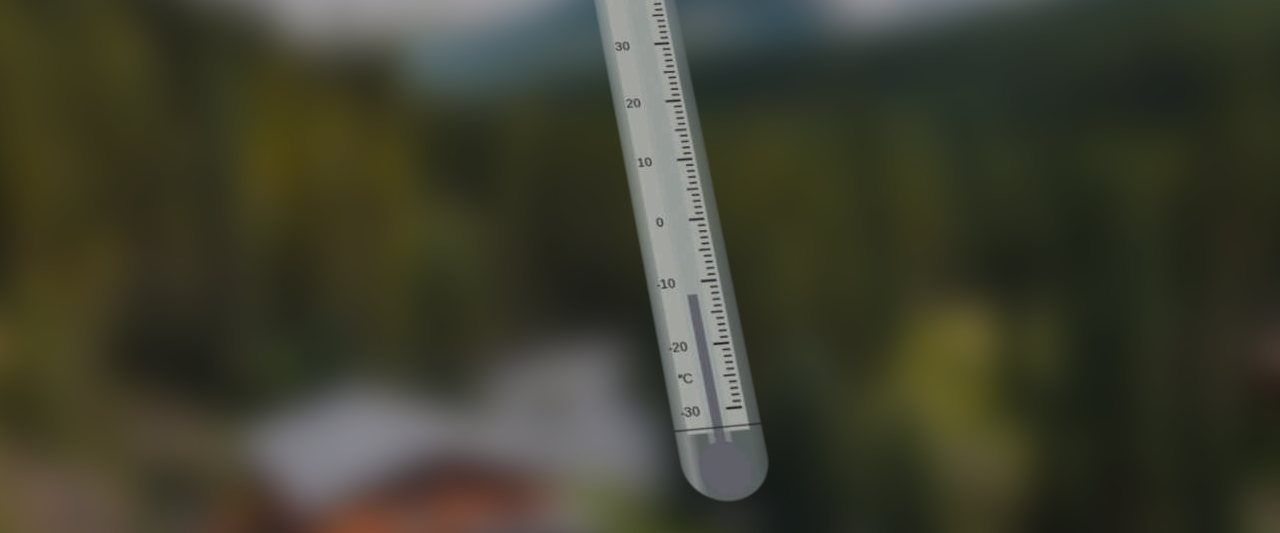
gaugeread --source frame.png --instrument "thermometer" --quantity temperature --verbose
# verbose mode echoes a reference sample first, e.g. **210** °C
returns **-12** °C
